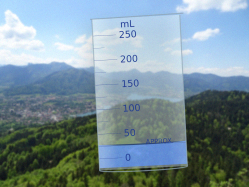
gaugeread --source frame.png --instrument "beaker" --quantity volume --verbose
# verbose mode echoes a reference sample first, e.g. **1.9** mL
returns **25** mL
